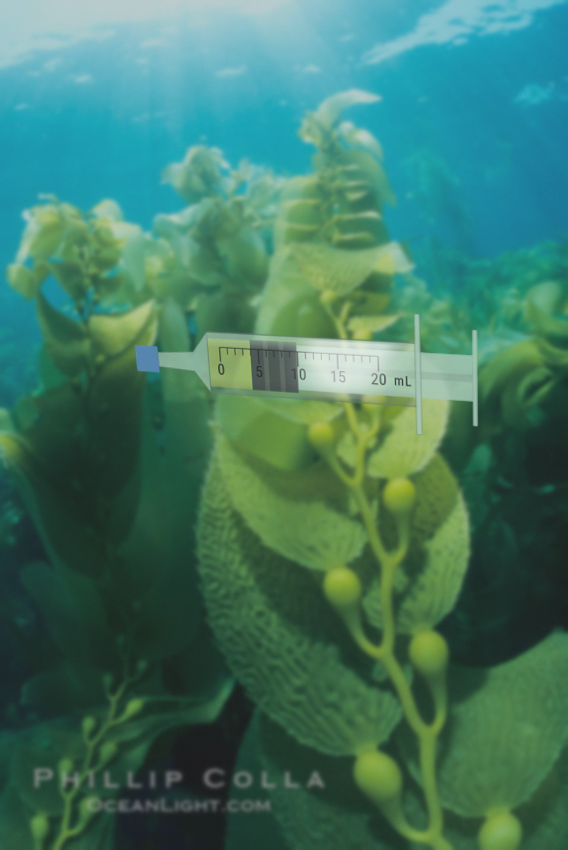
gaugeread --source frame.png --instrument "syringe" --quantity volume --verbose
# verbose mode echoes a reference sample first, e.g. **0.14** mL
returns **4** mL
